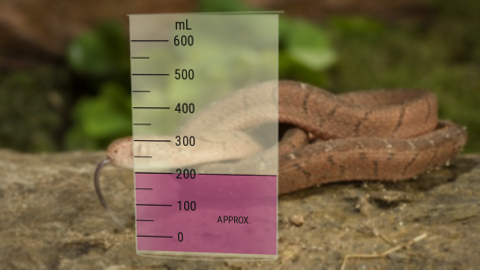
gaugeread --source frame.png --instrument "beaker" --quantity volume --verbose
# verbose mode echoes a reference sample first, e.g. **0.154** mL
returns **200** mL
